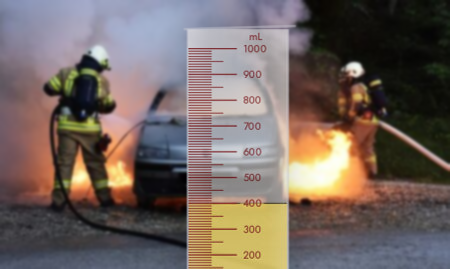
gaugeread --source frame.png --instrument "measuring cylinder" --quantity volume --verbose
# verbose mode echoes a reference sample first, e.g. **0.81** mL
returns **400** mL
